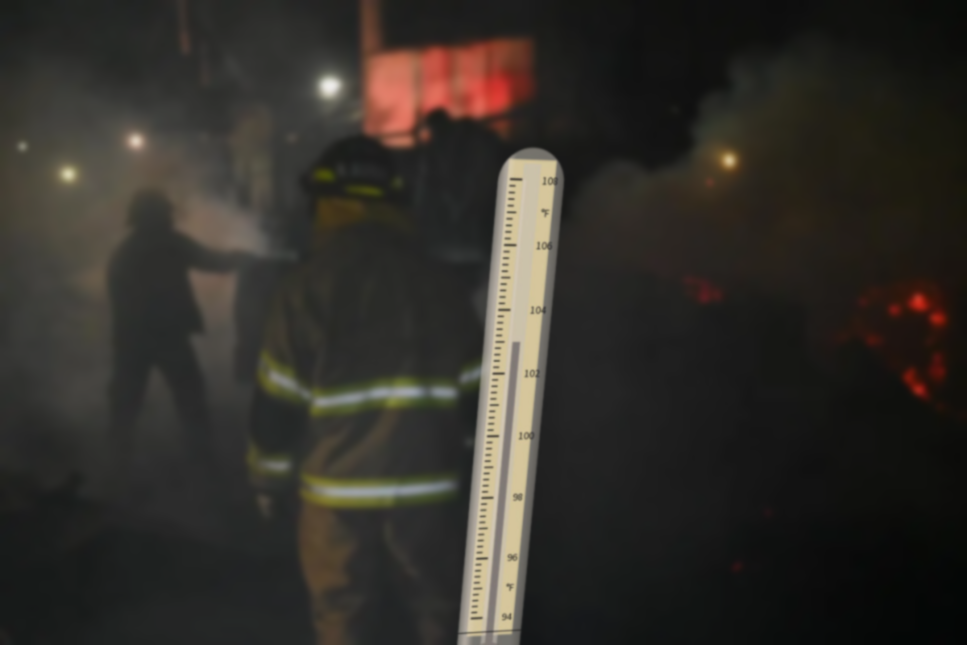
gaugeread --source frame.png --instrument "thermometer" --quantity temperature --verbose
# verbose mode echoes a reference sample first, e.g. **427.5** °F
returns **103** °F
